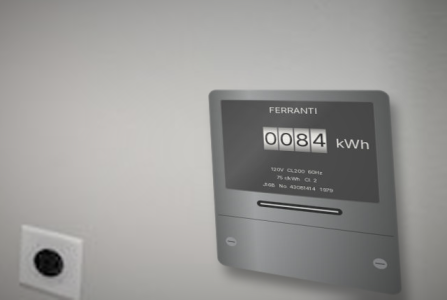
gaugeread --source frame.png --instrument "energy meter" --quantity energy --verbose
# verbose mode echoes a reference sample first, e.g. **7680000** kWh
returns **84** kWh
